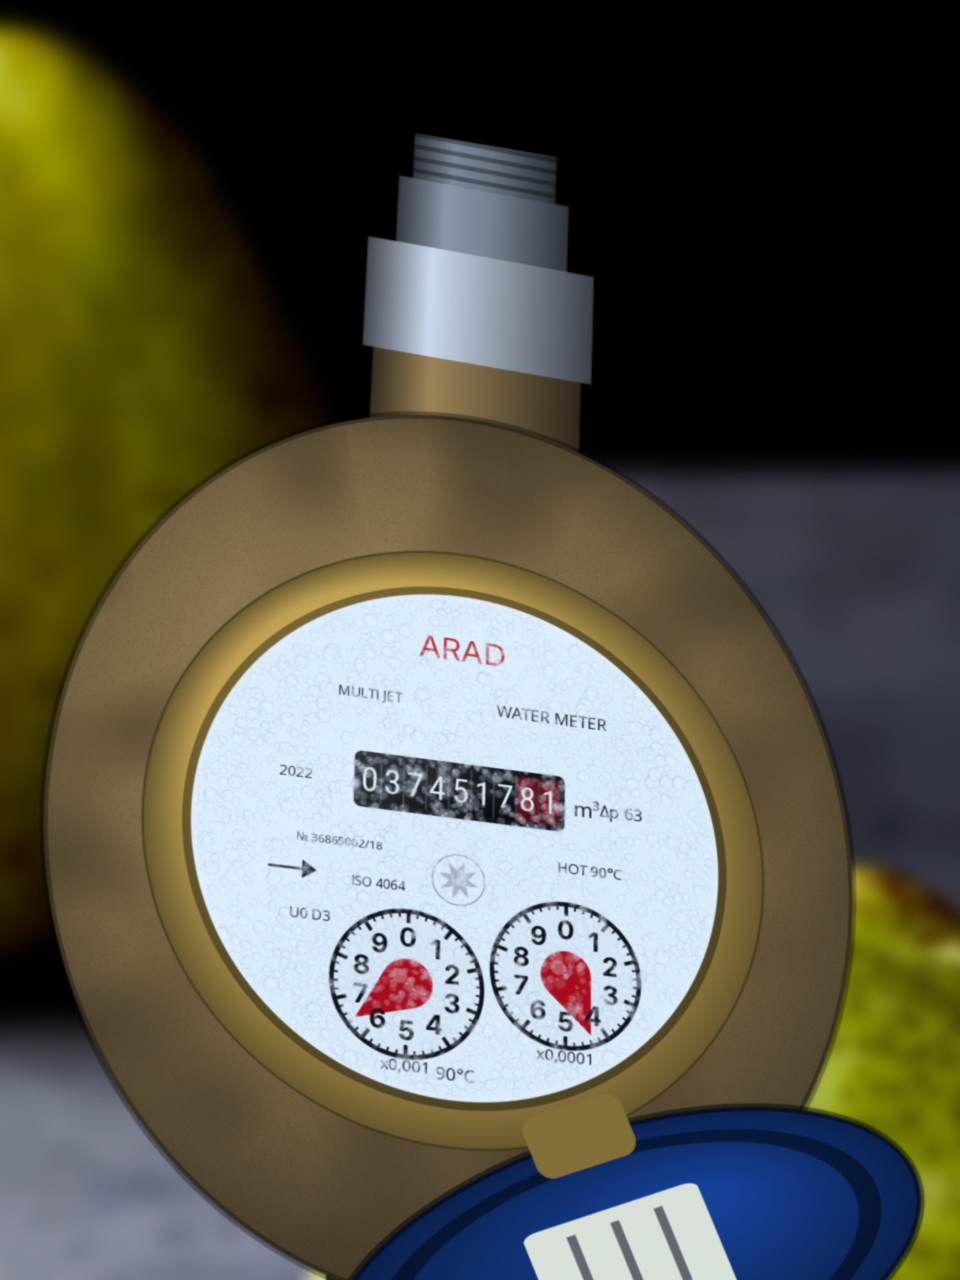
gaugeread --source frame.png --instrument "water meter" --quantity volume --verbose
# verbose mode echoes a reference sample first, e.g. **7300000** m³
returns **374517.8164** m³
